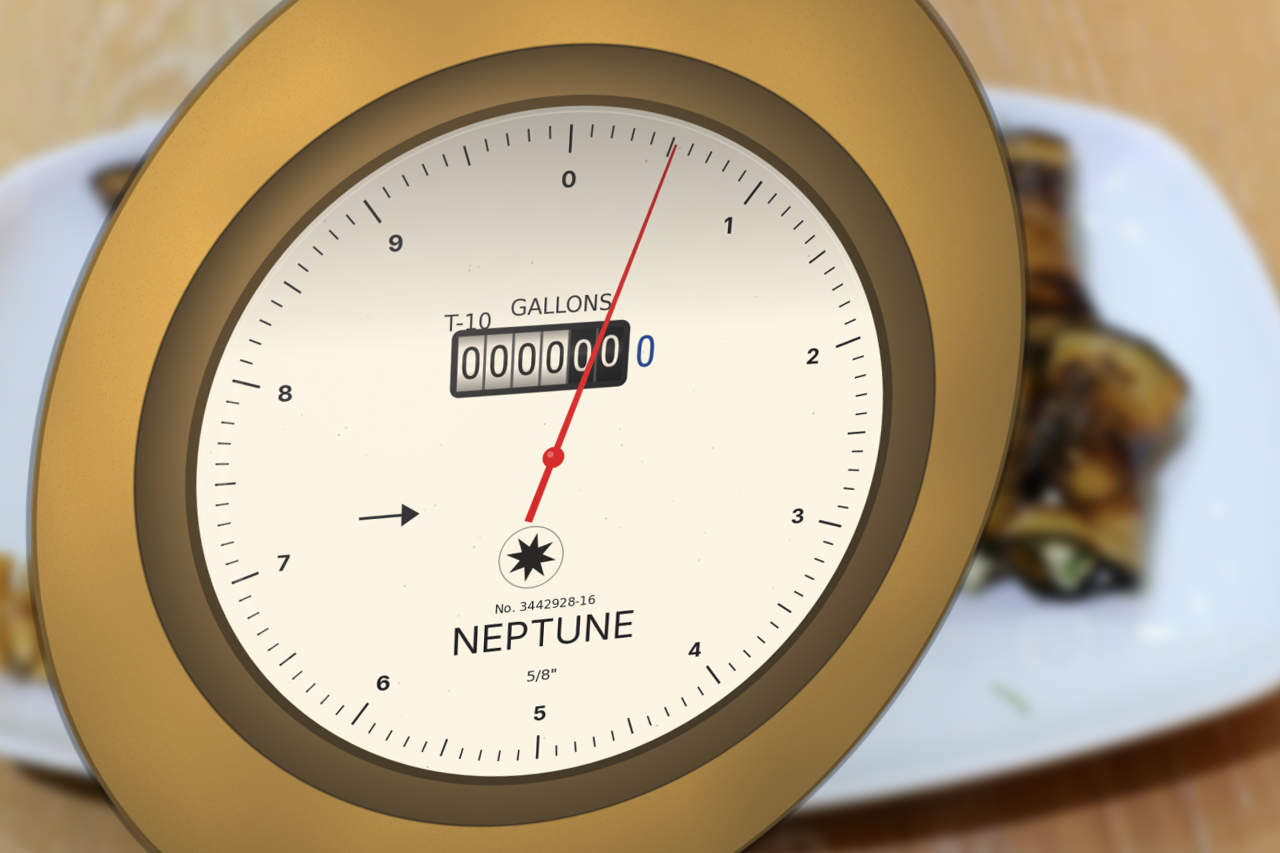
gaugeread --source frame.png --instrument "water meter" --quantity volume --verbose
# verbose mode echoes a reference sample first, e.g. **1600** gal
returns **0.5** gal
